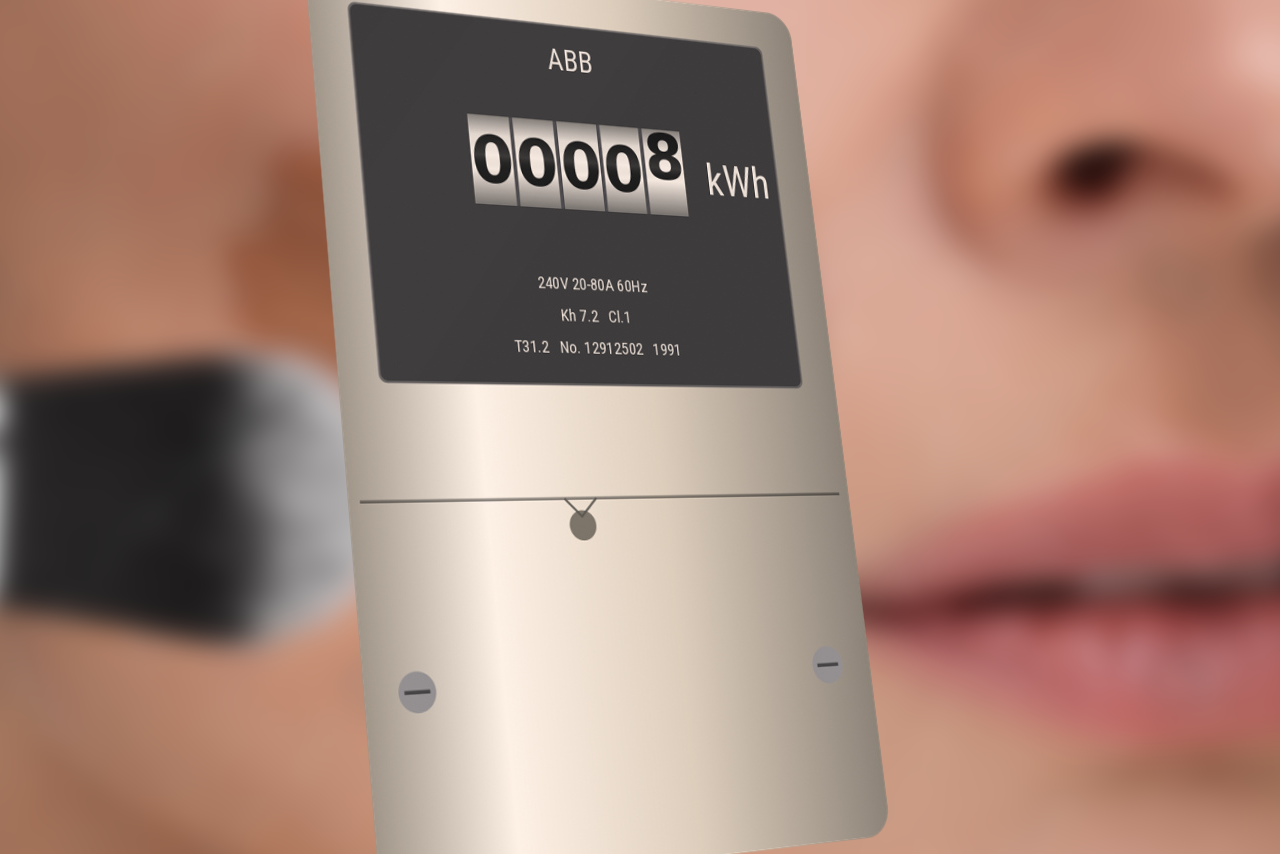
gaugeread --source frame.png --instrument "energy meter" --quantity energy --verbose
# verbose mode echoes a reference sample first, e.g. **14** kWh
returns **8** kWh
